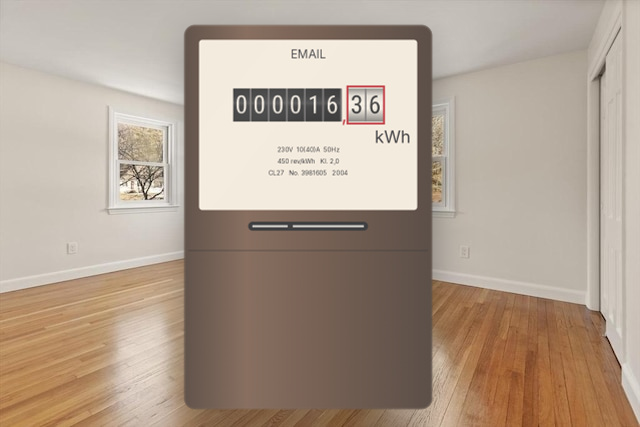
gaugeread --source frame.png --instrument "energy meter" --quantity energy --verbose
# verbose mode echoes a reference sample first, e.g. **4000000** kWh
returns **16.36** kWh
